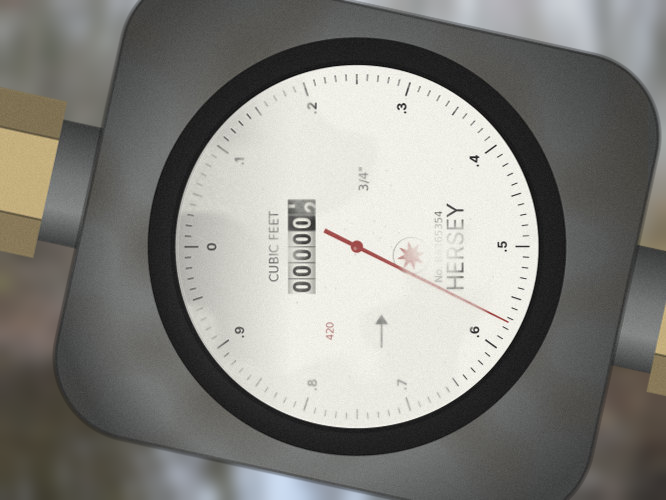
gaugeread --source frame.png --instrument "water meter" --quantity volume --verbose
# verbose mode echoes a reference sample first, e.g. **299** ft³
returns **1.57** ft³
